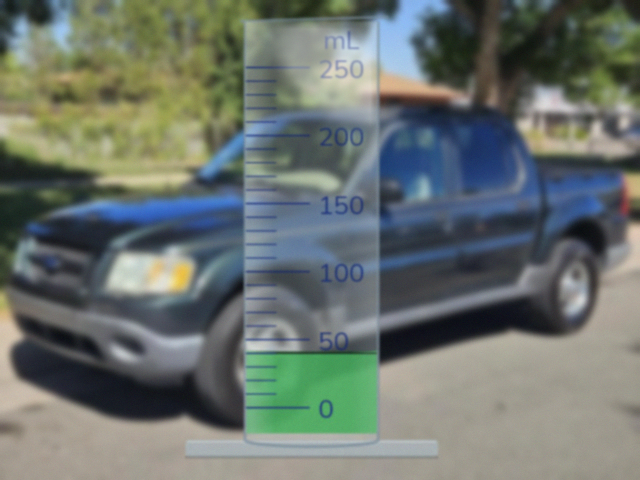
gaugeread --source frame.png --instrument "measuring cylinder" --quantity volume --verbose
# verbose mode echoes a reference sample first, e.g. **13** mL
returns **40** mL
